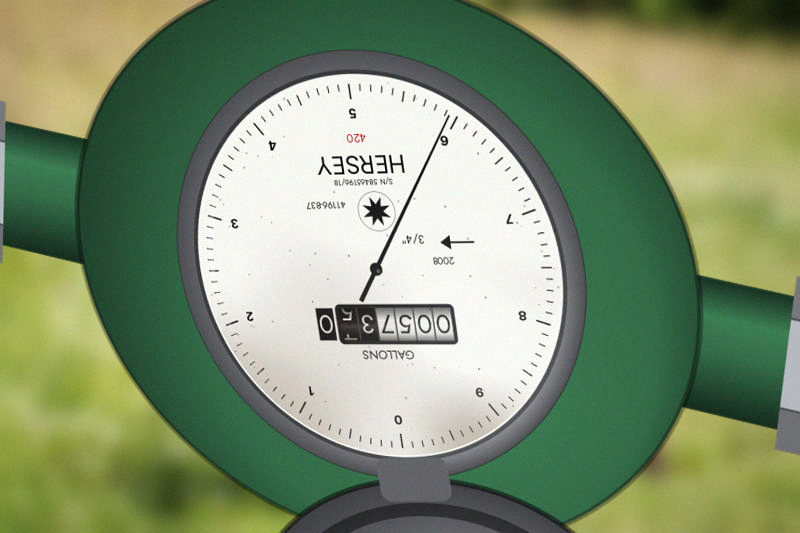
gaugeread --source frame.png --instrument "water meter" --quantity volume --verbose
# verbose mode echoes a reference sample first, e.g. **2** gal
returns **57345.9** gal
